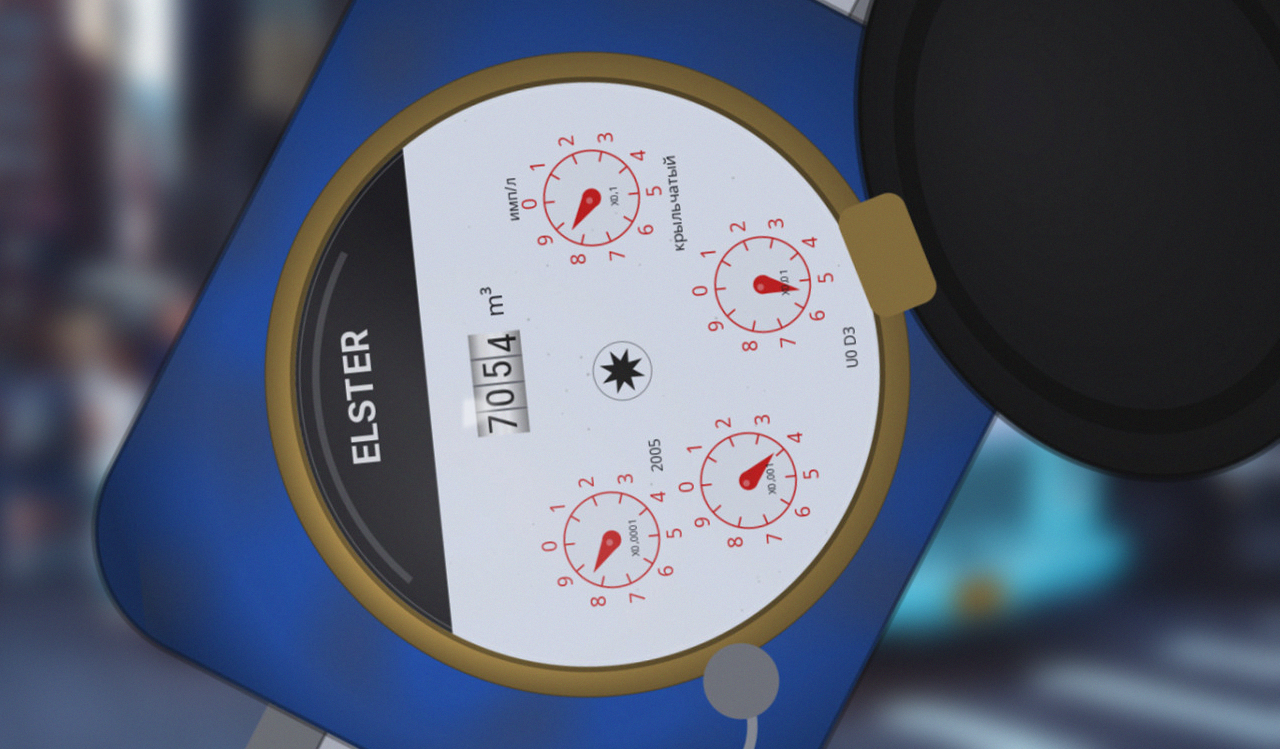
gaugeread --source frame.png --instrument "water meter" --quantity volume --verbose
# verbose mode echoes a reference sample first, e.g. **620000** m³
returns **7053.8538** m³
